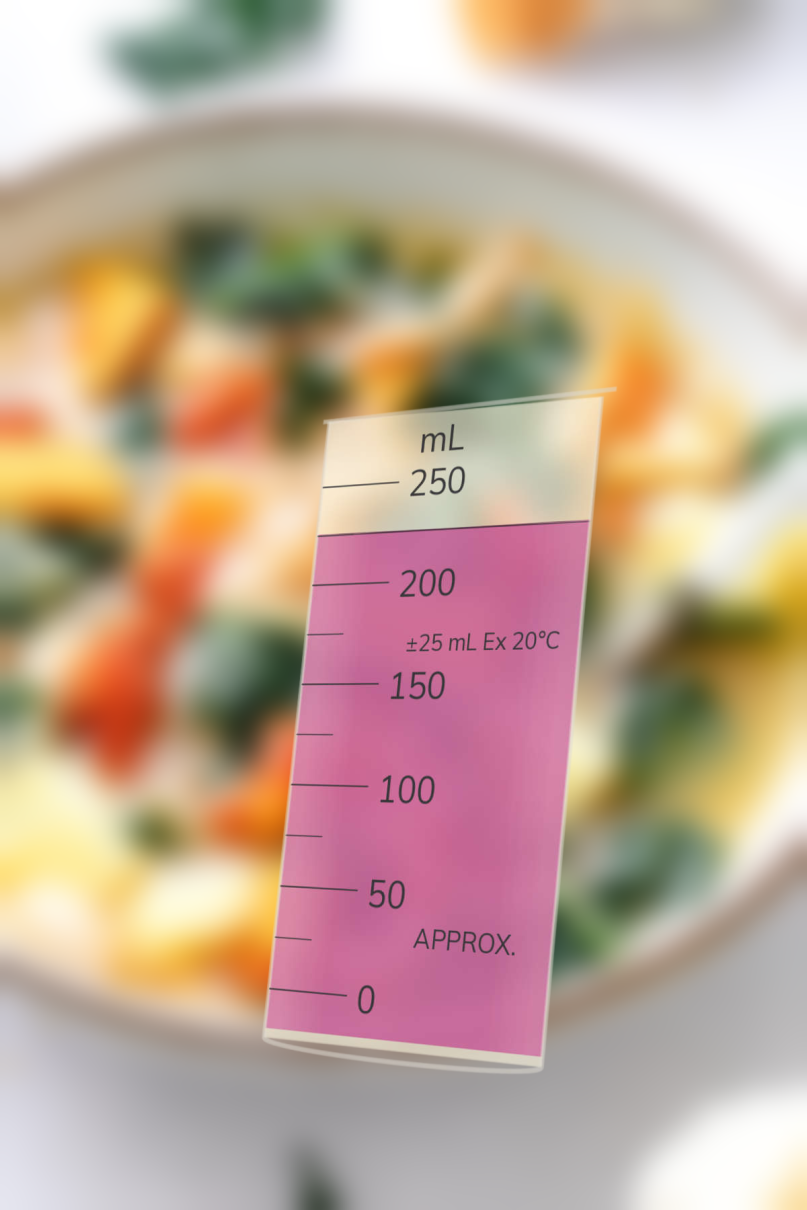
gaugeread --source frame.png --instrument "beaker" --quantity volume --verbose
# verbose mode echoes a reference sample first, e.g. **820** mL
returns **225** mL
